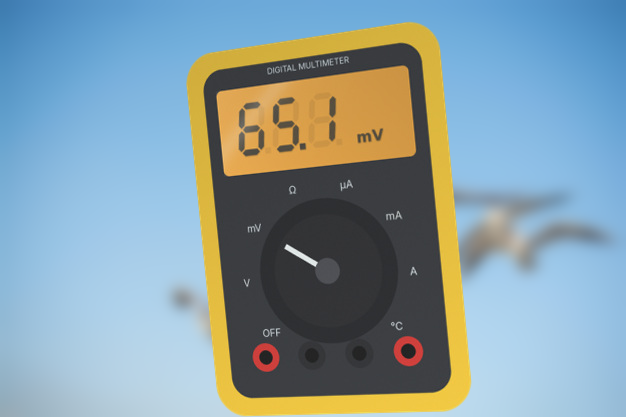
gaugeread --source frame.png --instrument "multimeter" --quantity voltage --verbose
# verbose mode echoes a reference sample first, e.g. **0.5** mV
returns **65.1** mV
